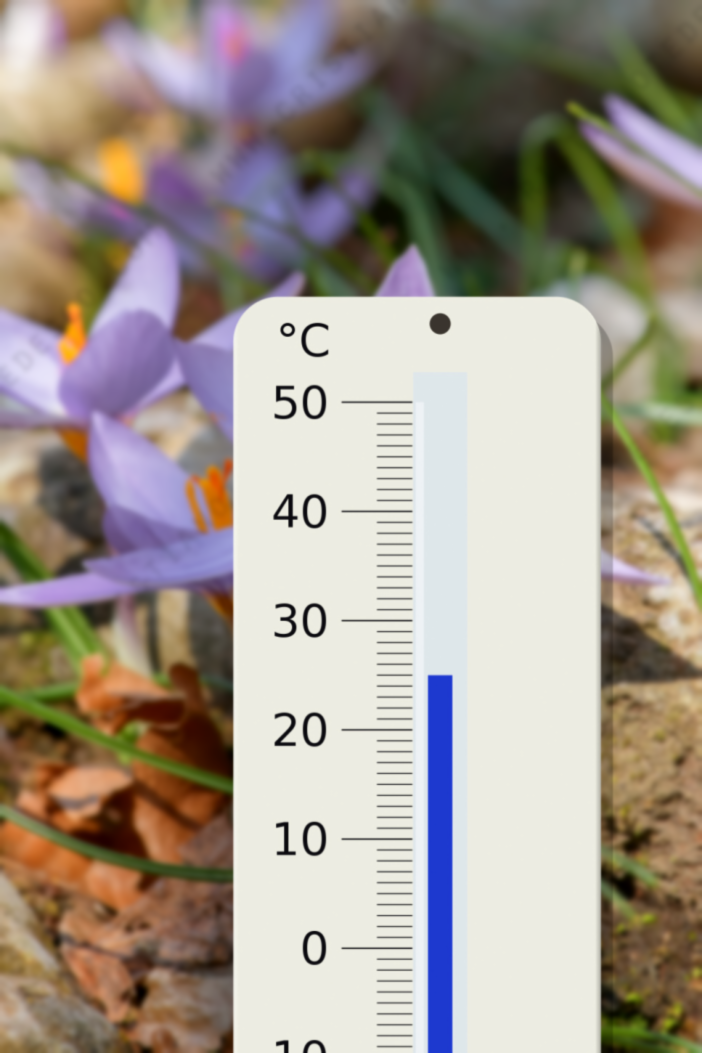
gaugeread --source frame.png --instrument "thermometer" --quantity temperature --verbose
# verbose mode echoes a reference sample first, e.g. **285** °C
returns **25** °C
